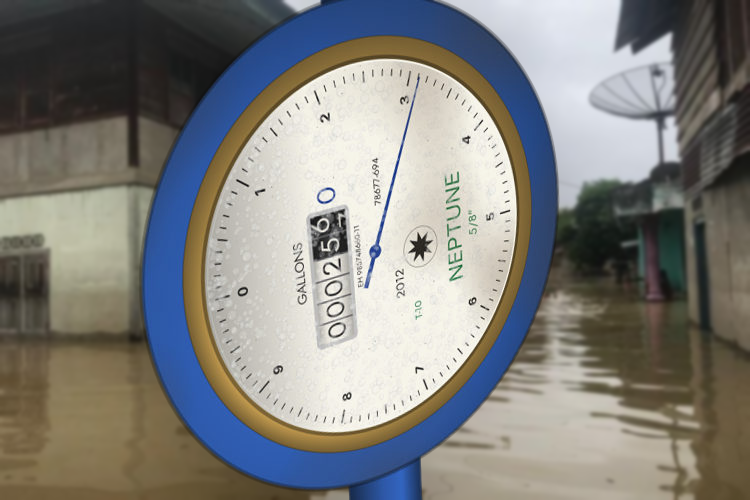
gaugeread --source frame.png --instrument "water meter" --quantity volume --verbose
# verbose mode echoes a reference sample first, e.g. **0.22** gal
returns **2563.1** gal
